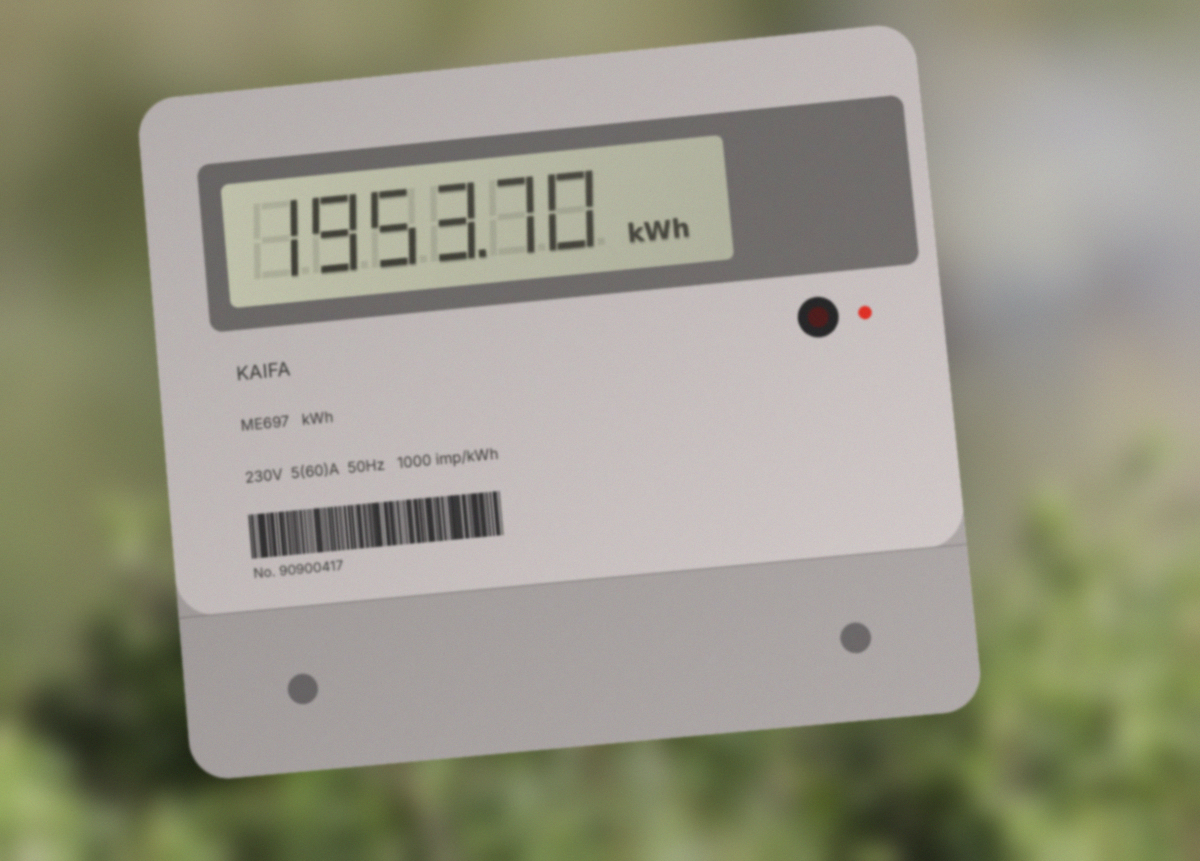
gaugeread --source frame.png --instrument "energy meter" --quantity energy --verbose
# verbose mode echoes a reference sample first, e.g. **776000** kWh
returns **1953.70** kWh
